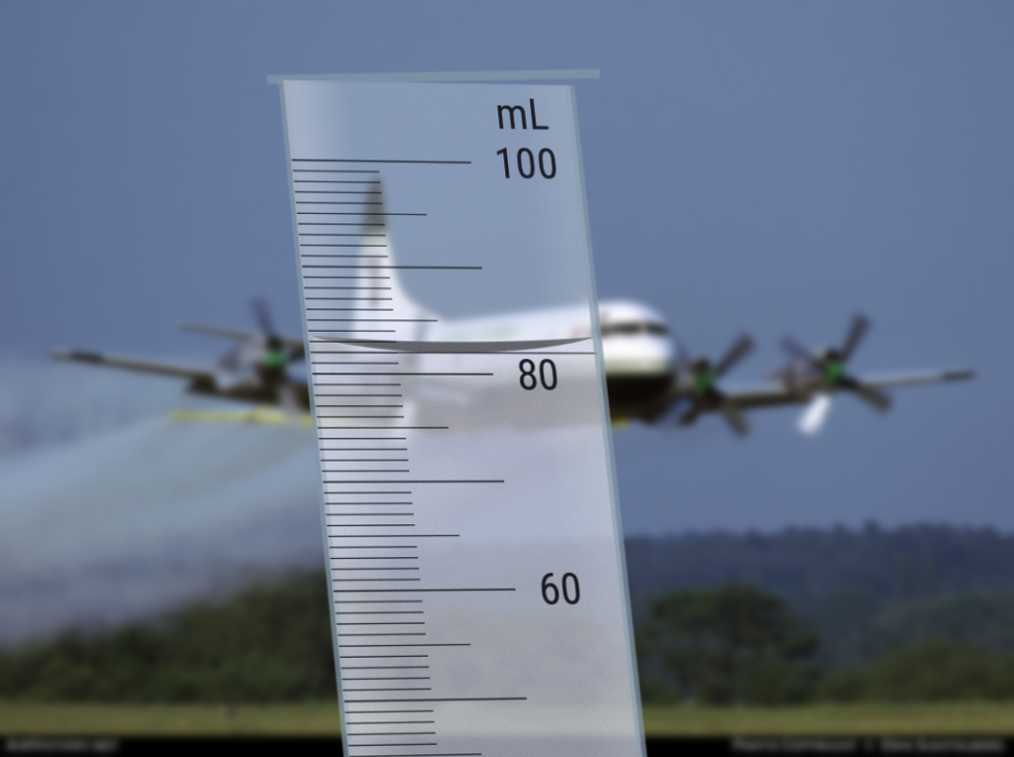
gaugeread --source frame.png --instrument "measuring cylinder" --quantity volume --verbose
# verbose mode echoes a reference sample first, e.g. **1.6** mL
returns **82** mL
